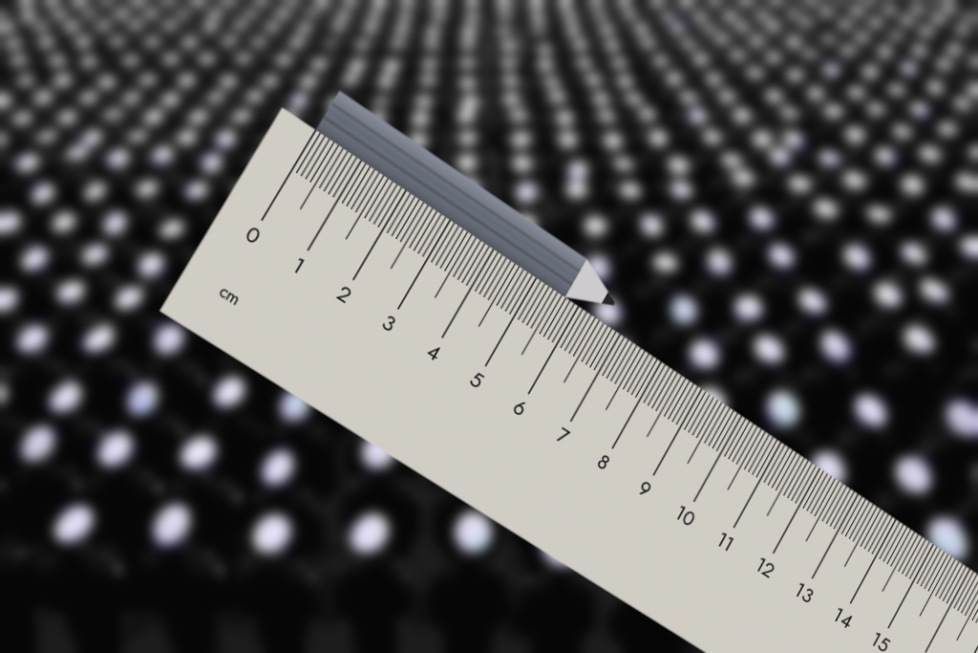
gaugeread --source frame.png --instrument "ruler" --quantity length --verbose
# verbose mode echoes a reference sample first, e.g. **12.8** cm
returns **6.6** cm
